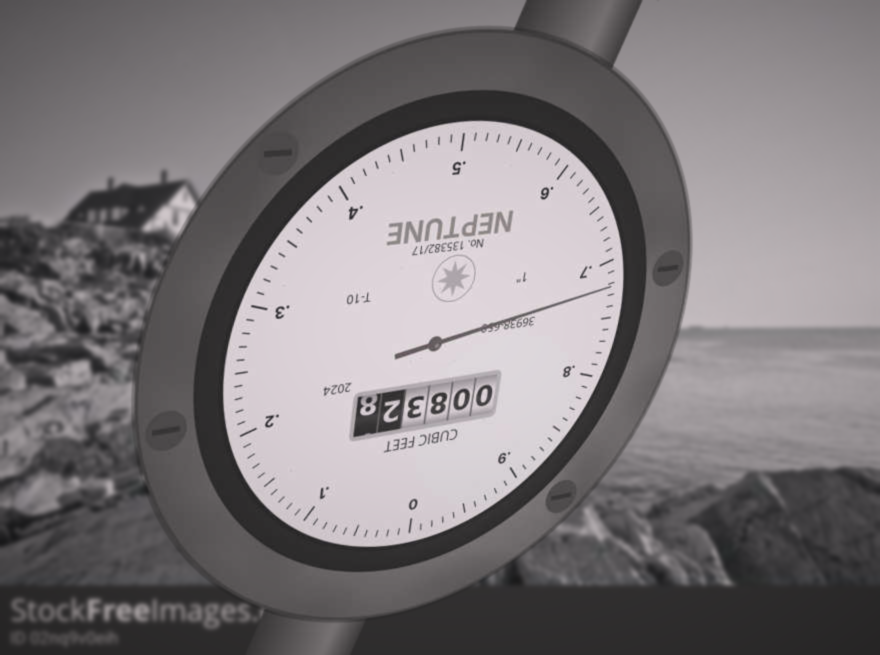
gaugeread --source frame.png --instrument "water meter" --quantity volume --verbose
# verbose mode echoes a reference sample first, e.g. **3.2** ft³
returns **8327.72** ft³
